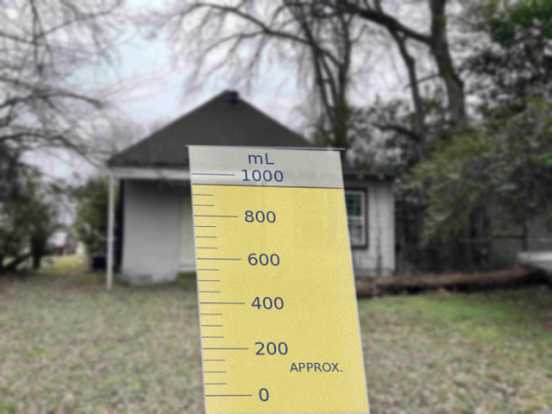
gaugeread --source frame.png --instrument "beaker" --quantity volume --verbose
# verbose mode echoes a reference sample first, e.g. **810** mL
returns **950** mL
